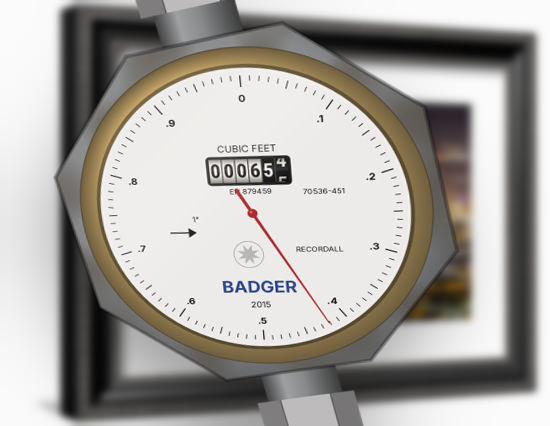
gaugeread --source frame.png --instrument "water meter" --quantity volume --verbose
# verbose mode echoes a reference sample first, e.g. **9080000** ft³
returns **654.42** ft³
